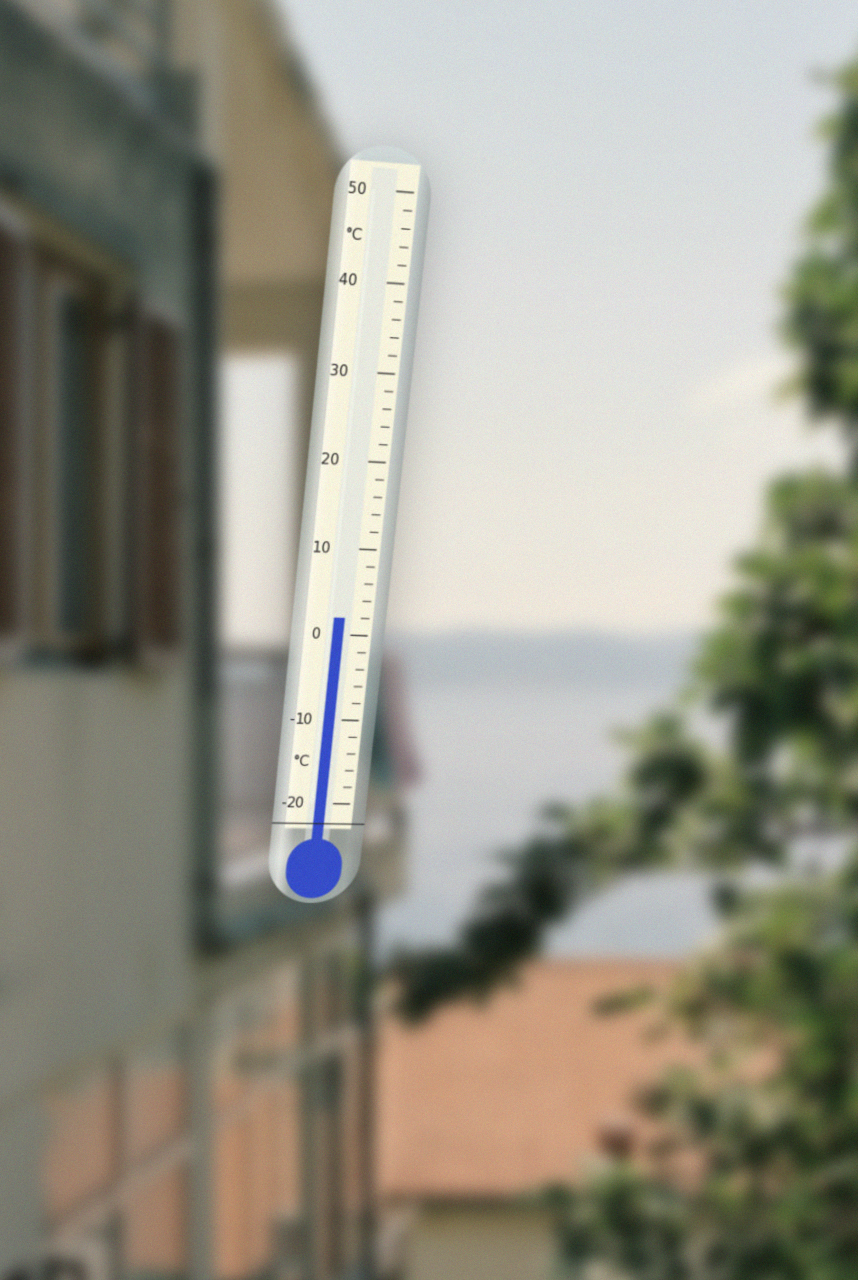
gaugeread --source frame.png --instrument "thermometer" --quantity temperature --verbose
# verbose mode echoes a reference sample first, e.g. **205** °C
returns **2** °C
